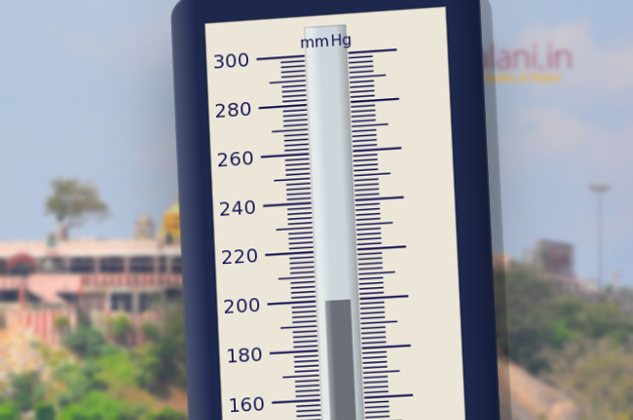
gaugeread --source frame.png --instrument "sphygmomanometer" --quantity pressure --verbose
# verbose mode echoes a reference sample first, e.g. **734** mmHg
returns **200** mmHg
